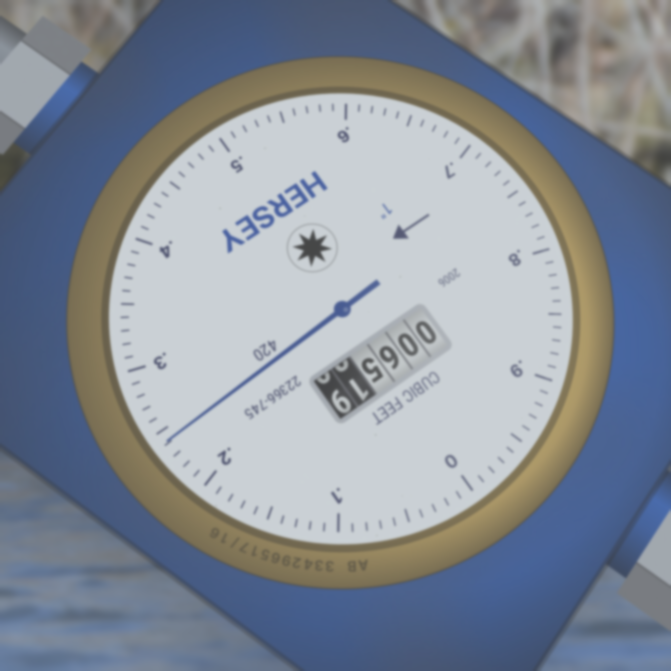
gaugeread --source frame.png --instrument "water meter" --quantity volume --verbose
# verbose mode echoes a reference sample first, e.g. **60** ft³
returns **6519.24** ft³
